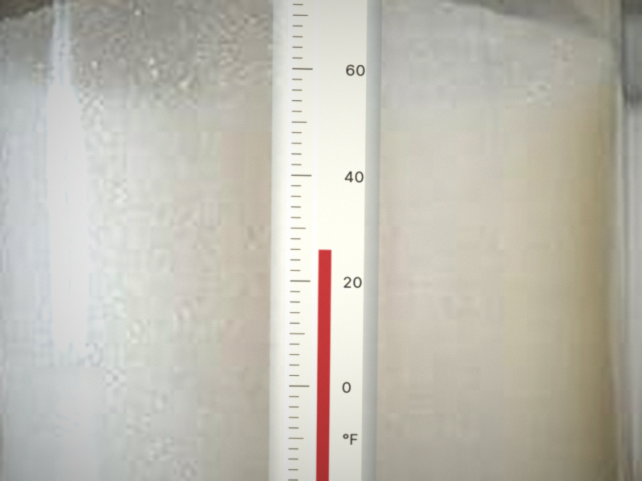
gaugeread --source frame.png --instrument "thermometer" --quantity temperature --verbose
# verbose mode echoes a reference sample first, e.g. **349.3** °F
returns **26** °F
